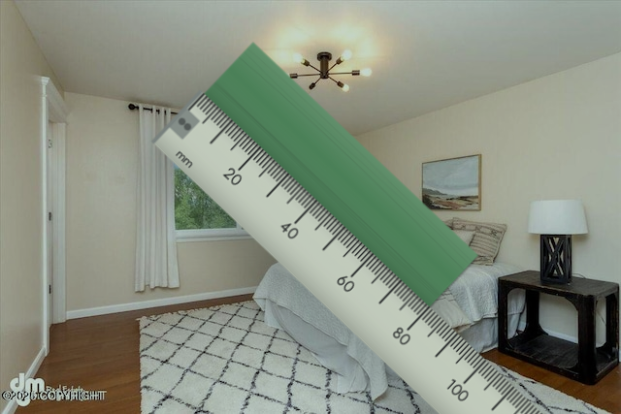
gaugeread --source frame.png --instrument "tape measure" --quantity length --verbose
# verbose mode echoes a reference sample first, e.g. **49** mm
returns **80** mm
